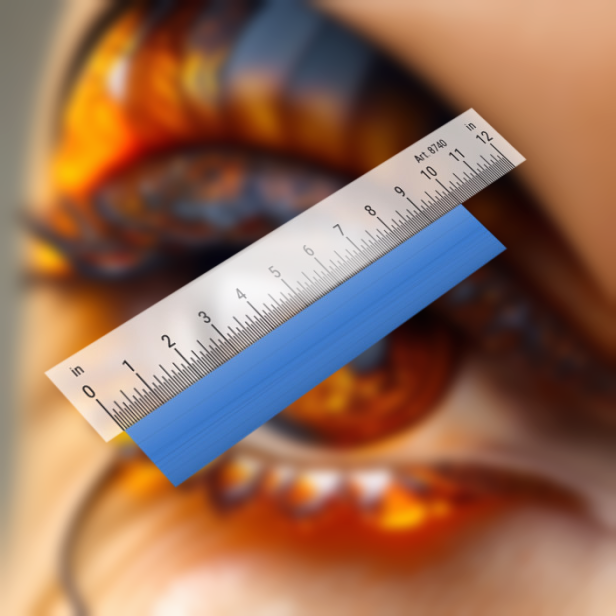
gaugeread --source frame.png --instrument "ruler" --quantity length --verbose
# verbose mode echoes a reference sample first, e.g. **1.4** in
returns **10** in
